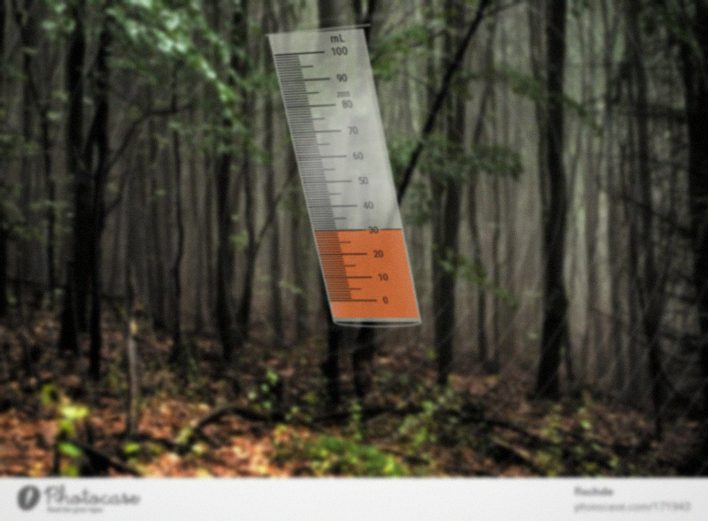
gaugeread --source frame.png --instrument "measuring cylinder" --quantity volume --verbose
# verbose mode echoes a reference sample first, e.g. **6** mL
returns **30** mL
